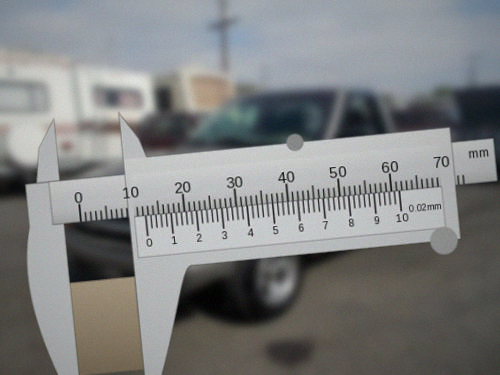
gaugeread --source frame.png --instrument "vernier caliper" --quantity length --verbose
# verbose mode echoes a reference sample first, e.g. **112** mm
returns **12.5** mm
